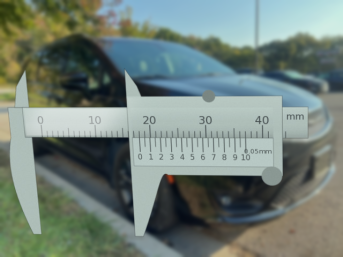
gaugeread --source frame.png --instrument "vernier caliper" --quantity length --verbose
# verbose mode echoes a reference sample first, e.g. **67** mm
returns **18.0** mm
